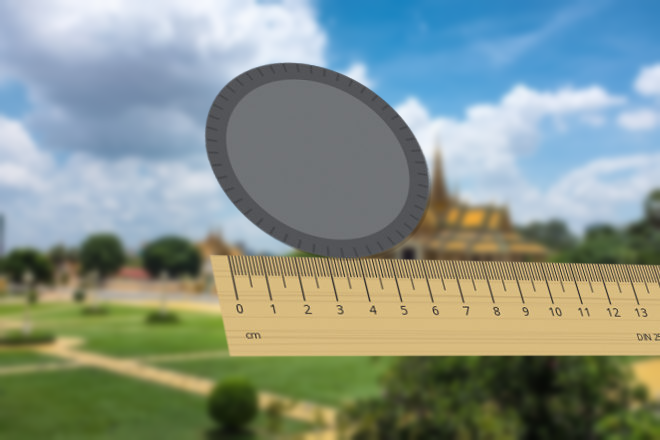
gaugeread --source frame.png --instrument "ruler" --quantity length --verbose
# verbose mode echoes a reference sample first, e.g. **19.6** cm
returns **7** cm
